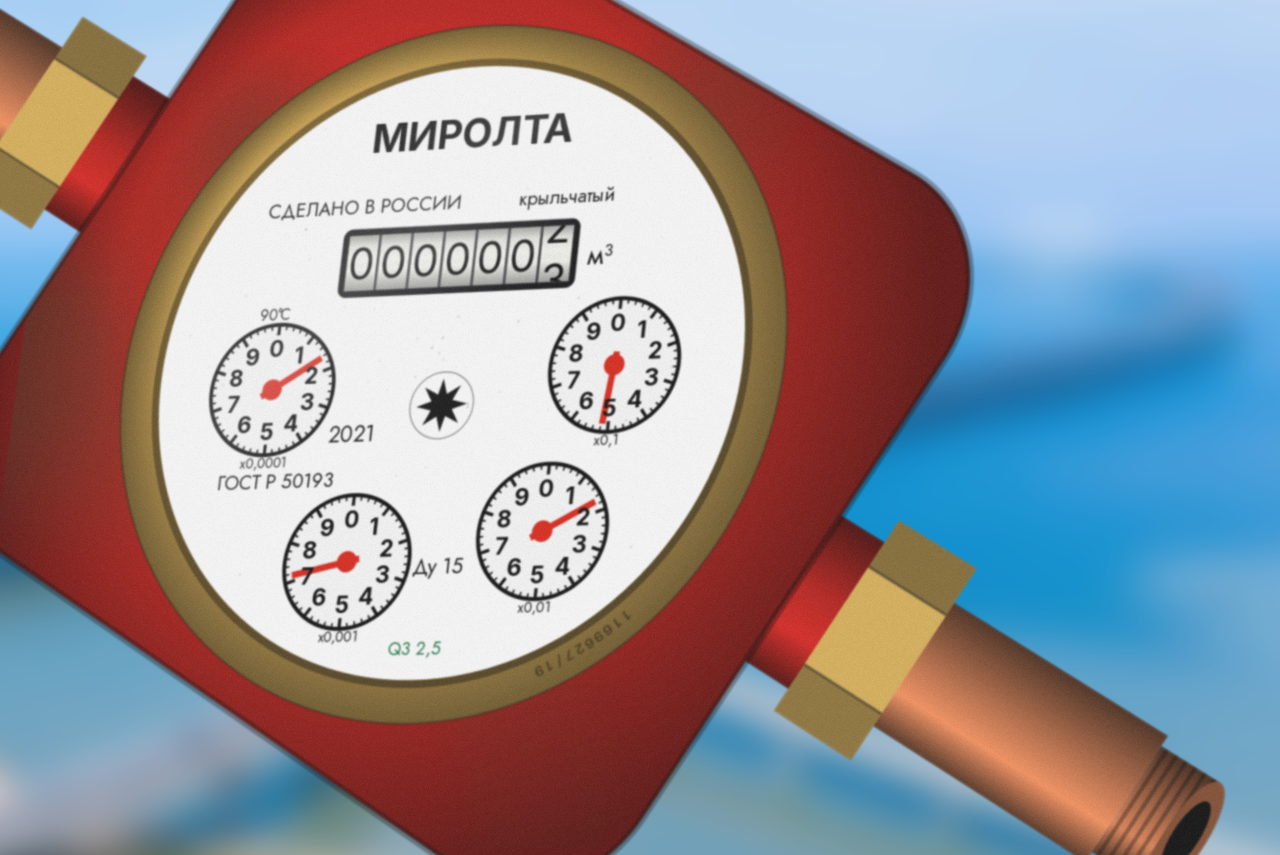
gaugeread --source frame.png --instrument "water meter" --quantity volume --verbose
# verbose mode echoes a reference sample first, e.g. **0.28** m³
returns **2.5171** m³
